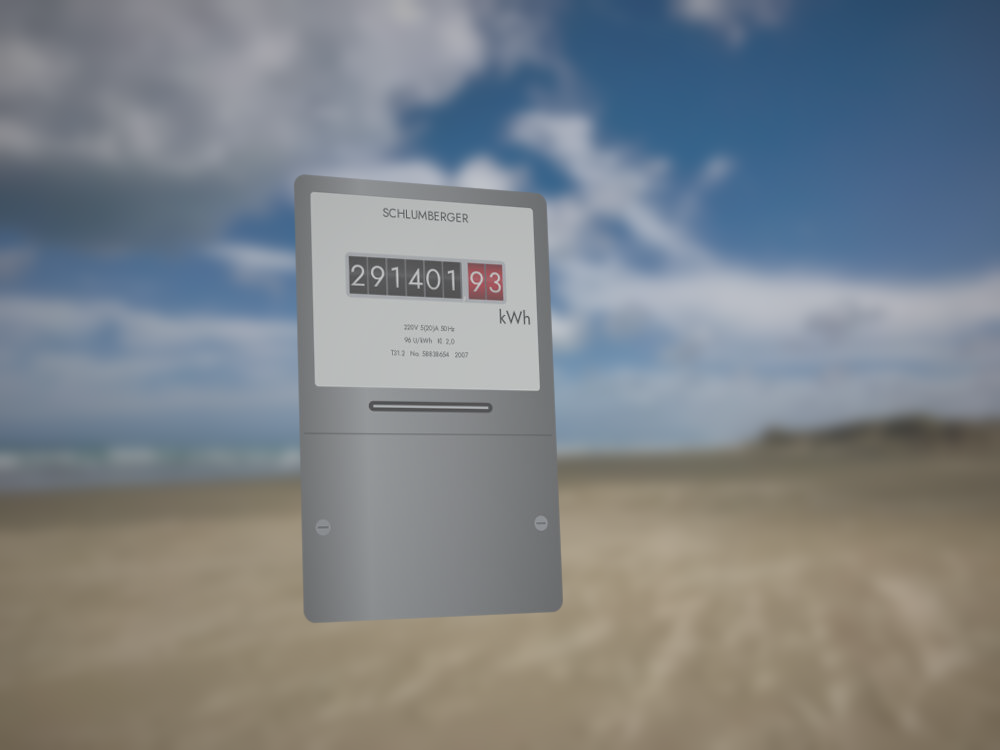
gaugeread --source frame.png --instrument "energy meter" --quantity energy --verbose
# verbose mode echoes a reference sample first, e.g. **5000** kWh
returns **291401.93** kWh
